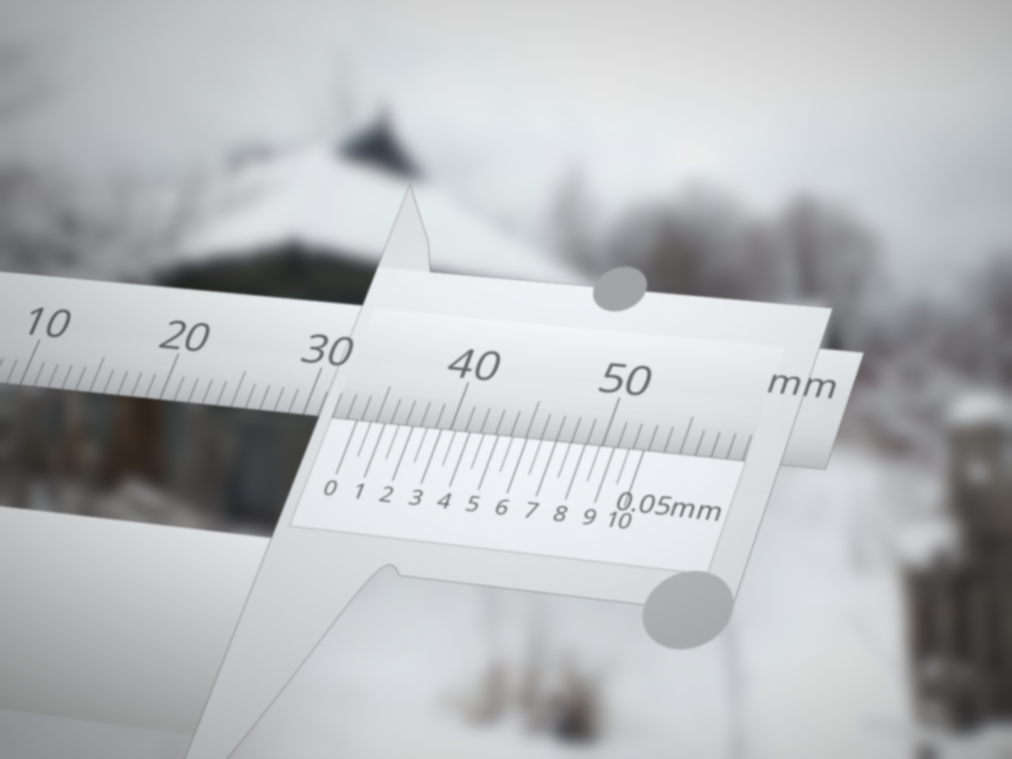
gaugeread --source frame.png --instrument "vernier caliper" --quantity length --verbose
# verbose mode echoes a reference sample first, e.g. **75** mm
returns **33.7** mm
